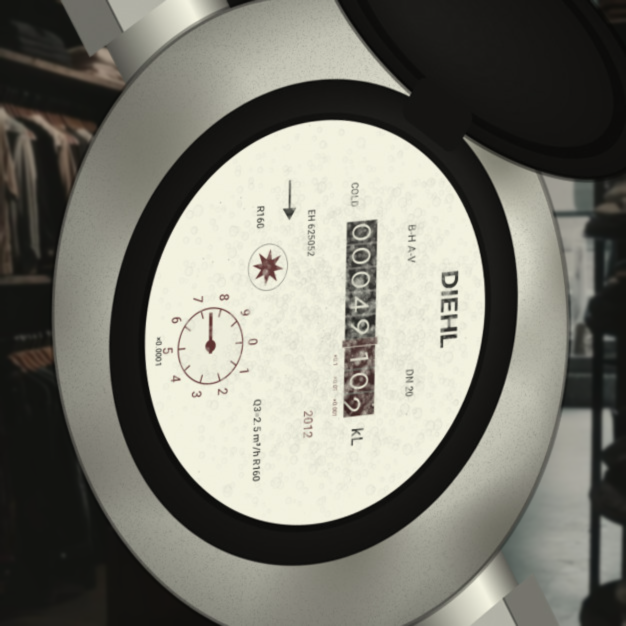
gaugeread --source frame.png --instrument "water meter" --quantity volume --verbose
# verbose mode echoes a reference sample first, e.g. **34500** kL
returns **49.1017** kL
